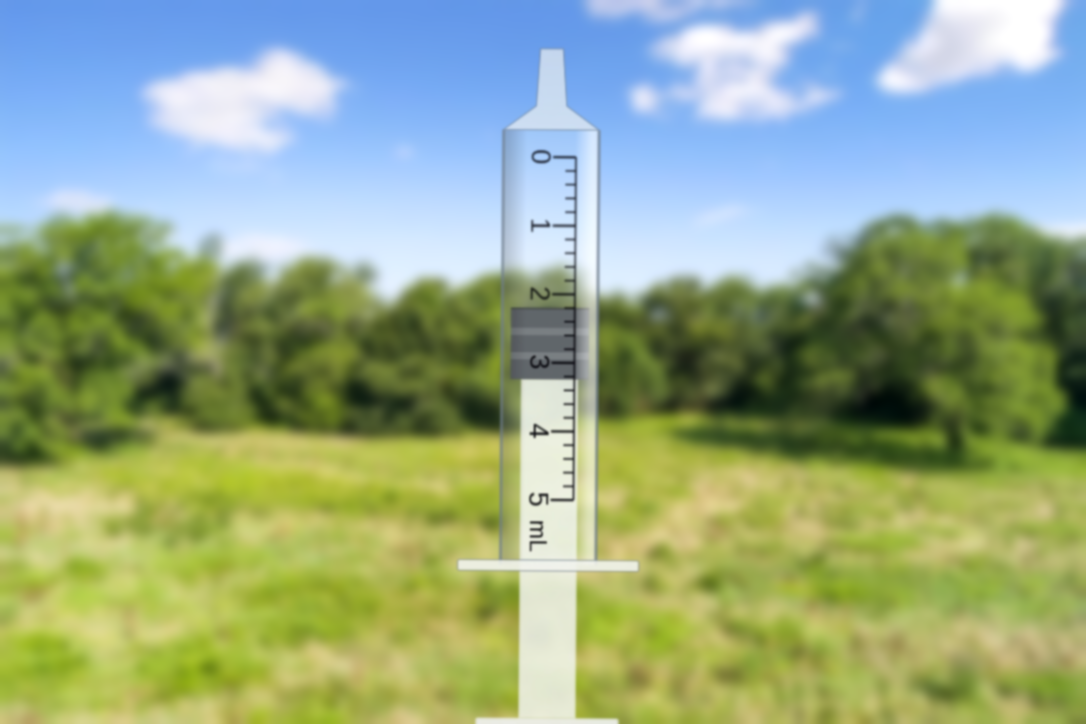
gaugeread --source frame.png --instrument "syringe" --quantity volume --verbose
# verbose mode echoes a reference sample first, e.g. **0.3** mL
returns **2.2** mL
